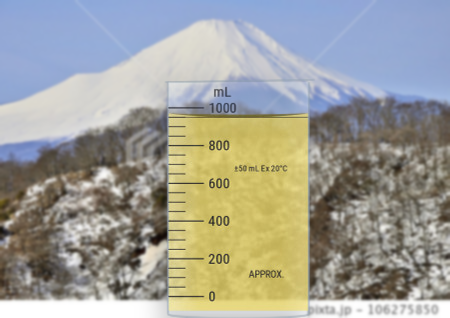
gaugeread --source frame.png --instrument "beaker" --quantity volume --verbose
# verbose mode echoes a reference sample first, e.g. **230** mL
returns **950** mL
